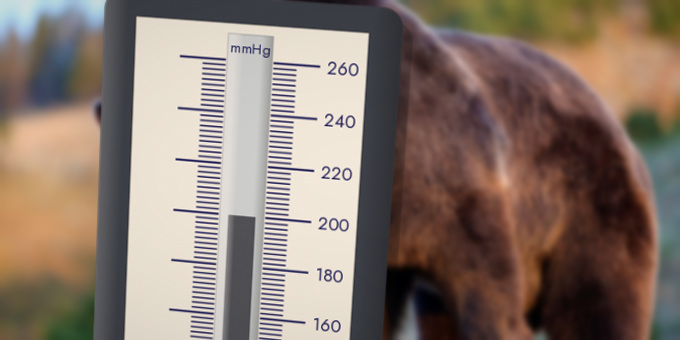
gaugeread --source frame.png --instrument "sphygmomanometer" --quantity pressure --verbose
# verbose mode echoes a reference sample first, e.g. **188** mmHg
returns **200** mmHg
